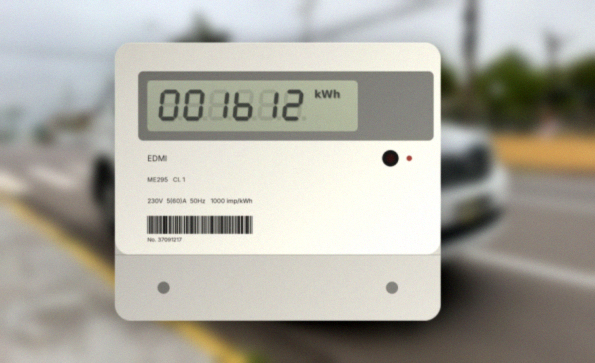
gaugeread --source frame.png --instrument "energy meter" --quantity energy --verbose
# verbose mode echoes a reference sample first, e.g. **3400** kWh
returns **1612** kWh
